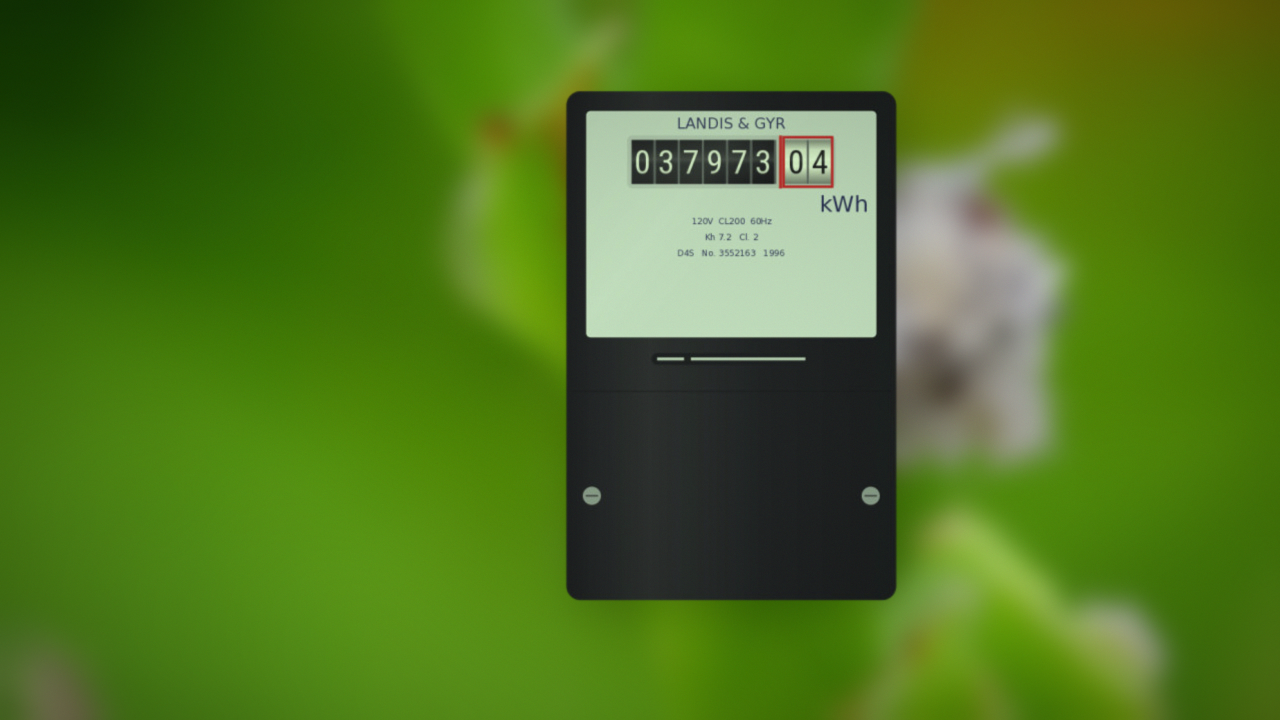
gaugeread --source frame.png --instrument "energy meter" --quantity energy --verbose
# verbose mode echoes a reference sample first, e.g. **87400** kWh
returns **37973.04** kWh
